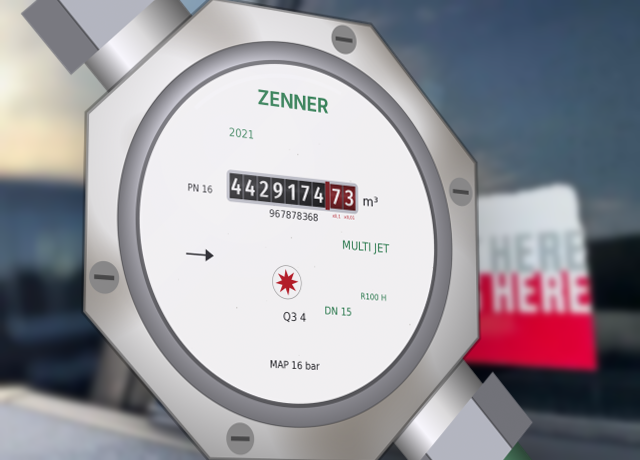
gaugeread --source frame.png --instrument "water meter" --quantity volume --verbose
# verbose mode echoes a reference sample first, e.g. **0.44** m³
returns **4429174.73** m³
